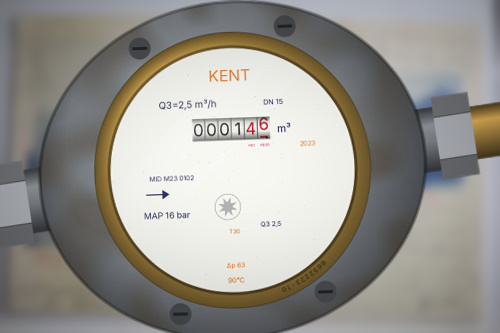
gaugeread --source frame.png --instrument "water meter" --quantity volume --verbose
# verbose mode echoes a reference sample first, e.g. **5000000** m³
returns **1.46** m³
